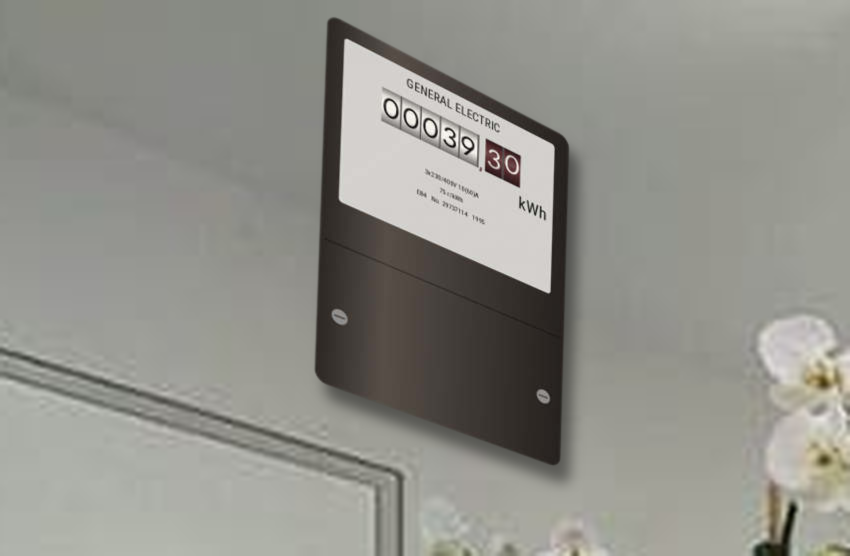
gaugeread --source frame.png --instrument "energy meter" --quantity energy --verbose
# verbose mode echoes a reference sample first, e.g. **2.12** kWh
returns **39.30** kWh
